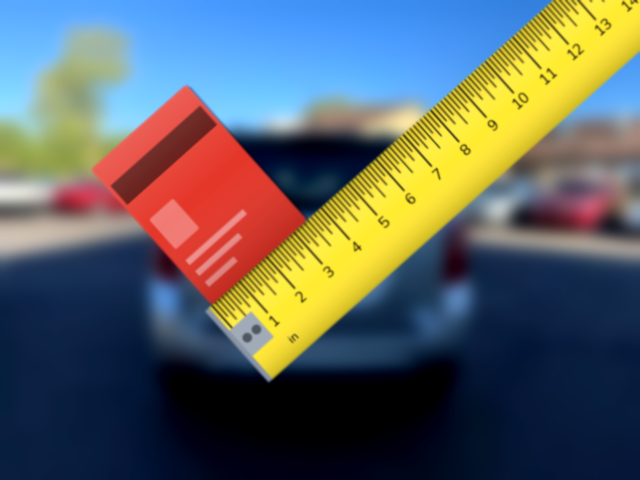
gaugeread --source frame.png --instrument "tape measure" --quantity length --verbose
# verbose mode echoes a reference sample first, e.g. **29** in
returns **3.5** in
